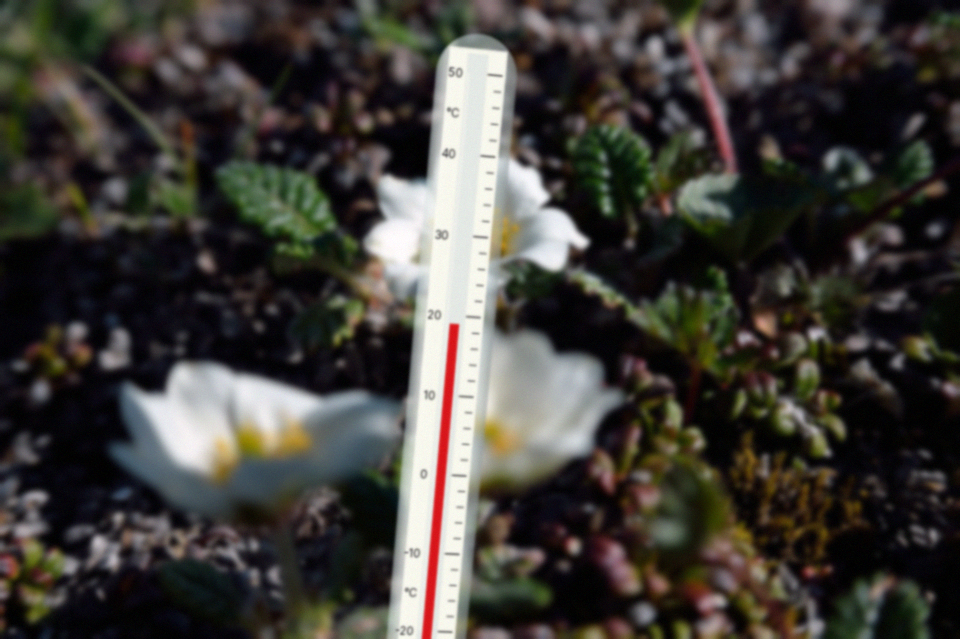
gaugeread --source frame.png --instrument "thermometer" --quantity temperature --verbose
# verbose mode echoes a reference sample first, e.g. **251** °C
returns **19** °C
